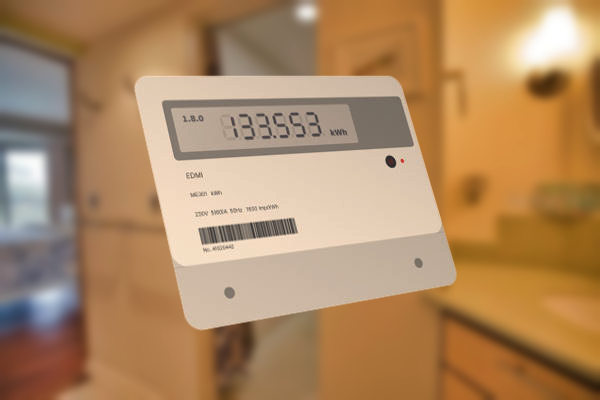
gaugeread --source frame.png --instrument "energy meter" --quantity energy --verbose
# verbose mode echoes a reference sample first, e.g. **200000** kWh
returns **133.553** kWh
